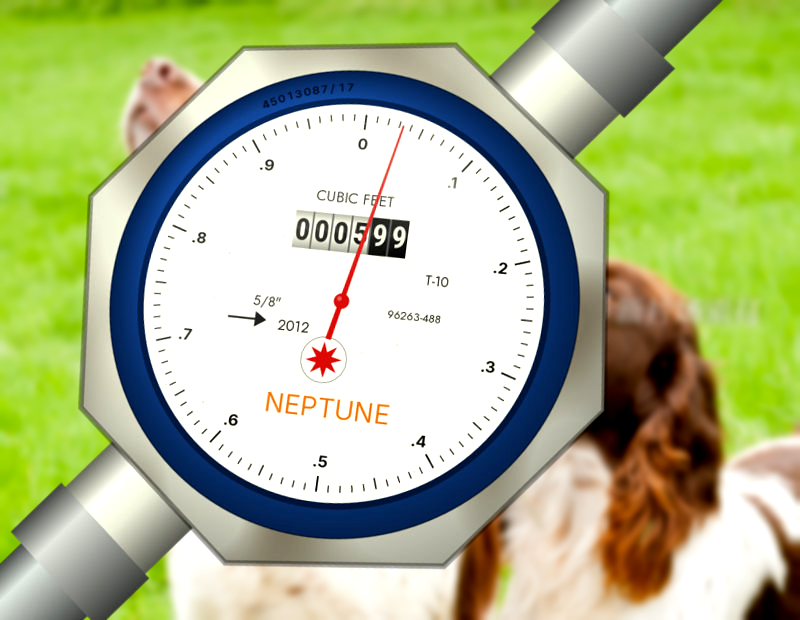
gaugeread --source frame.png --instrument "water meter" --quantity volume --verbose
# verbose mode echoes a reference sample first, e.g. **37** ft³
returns **599.03** ft³
